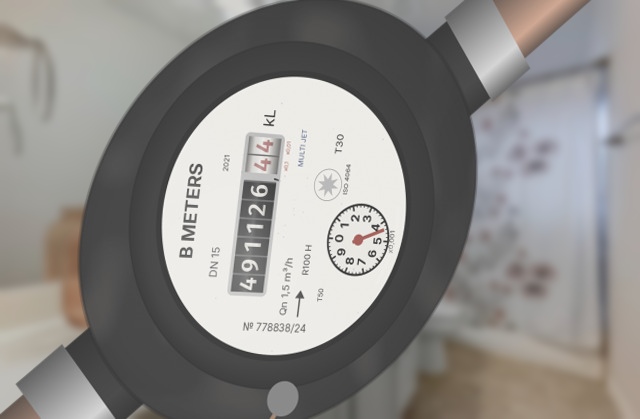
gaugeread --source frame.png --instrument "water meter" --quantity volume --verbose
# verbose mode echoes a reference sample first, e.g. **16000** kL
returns **491126.444** kL
